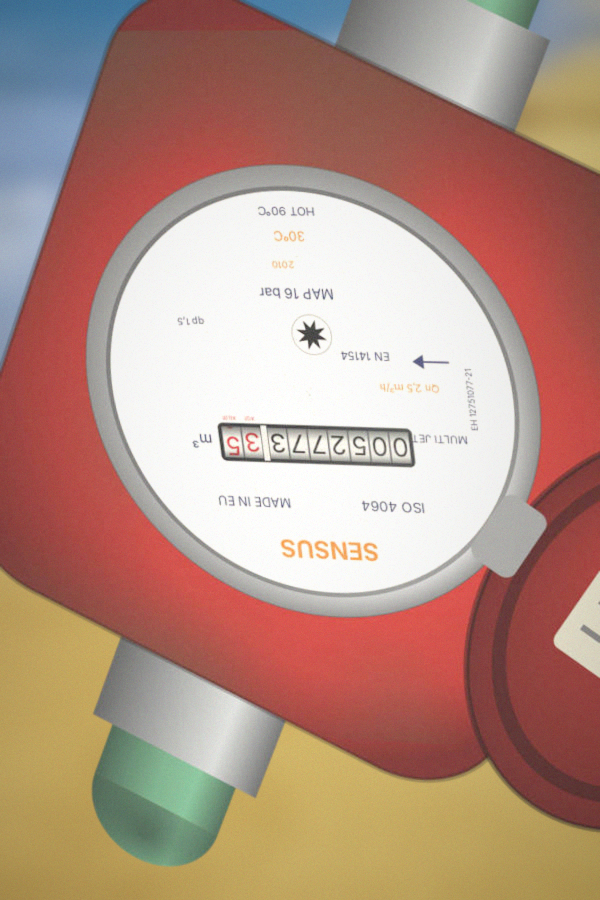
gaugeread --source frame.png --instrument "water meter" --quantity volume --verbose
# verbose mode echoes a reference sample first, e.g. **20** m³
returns **52773.35** m³
